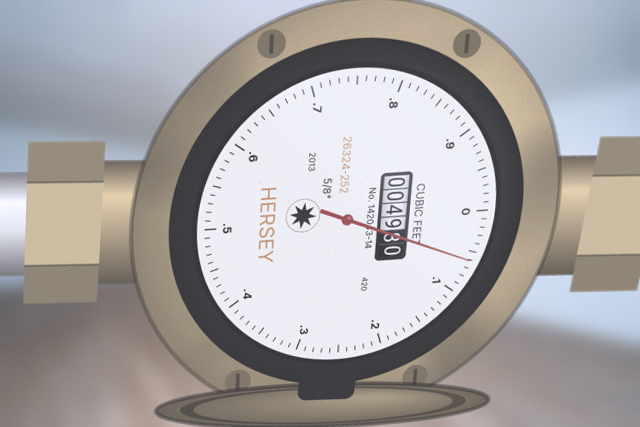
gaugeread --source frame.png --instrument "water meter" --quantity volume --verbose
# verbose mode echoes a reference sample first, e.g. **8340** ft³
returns **4980.06** ft³
